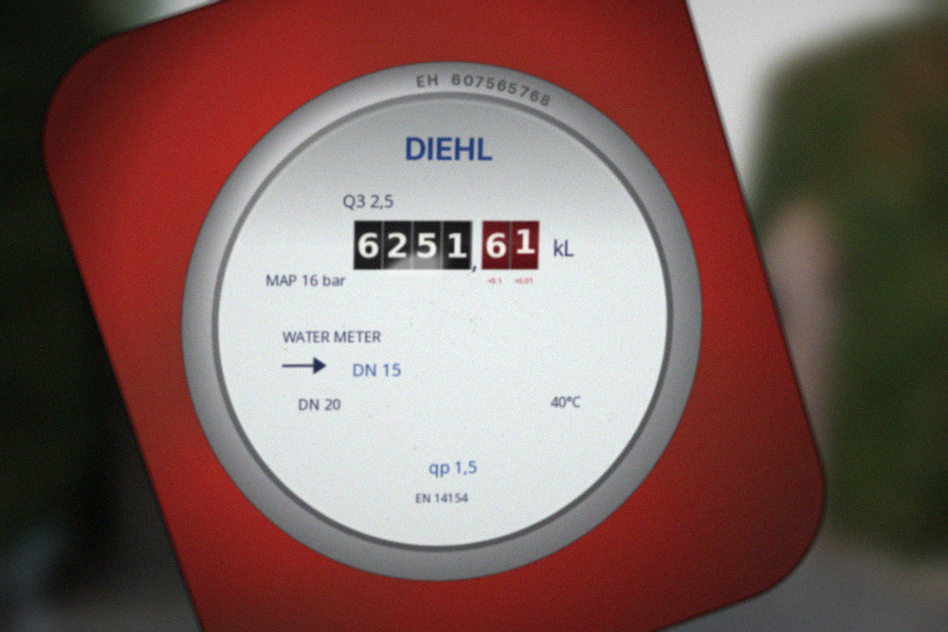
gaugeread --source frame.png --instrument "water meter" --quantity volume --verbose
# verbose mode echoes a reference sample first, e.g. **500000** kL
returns **6251.61** kL
